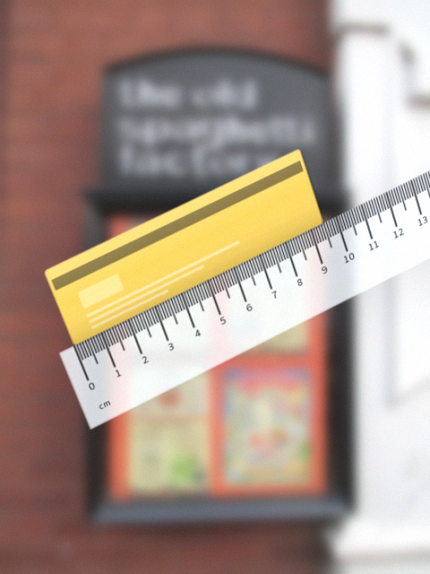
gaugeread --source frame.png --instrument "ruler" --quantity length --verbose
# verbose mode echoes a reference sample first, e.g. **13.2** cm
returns **9.5** cm
